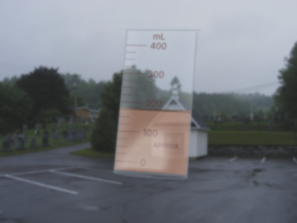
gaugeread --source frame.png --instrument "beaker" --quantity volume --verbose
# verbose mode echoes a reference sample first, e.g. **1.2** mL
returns **175** mL
